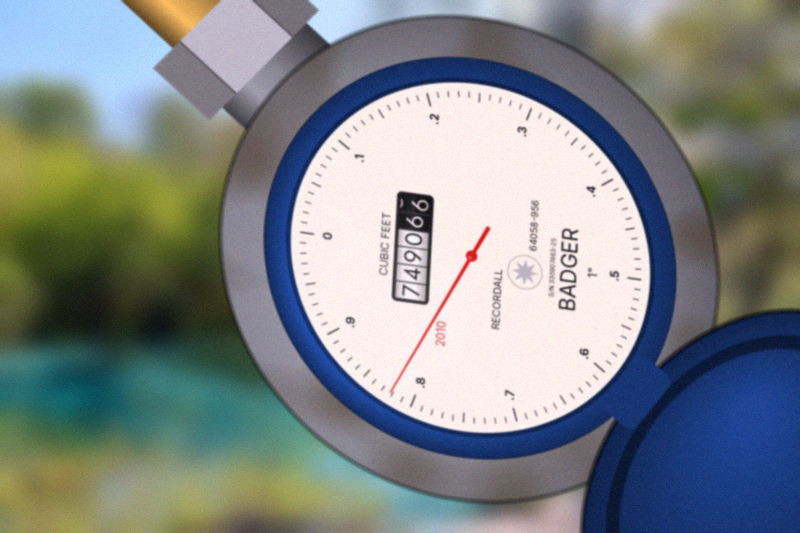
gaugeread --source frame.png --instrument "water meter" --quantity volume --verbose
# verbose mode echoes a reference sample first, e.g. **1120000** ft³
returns **749065.82** ft³
